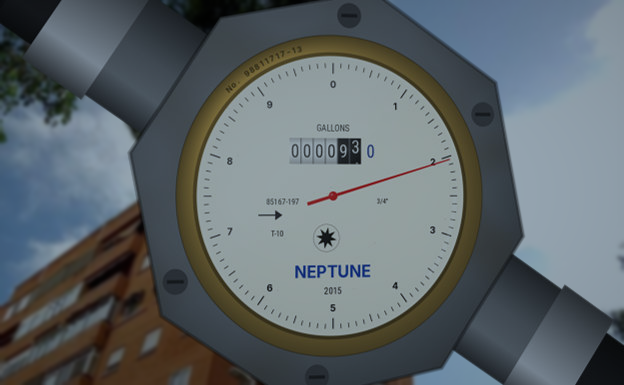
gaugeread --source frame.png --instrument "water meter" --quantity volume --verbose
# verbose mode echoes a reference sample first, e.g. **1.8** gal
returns **932.0** gal
